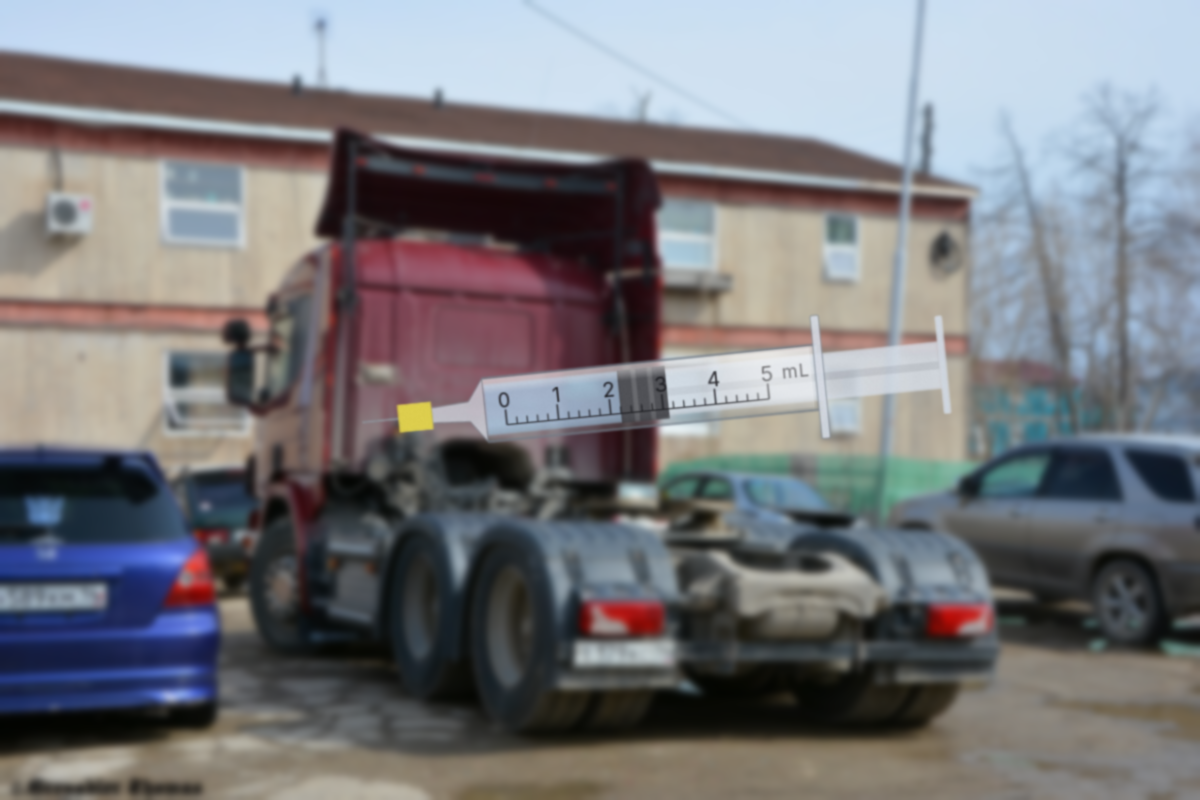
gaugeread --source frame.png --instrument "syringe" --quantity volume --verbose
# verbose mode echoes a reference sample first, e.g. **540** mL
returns **2.2** mL
